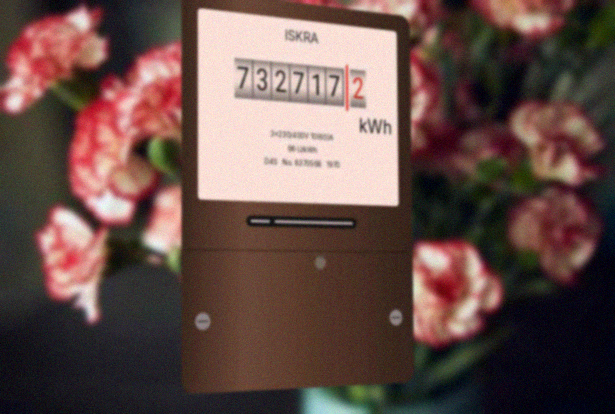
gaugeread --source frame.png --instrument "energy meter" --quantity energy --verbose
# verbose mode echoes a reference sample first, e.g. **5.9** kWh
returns **732717.2** kWh
